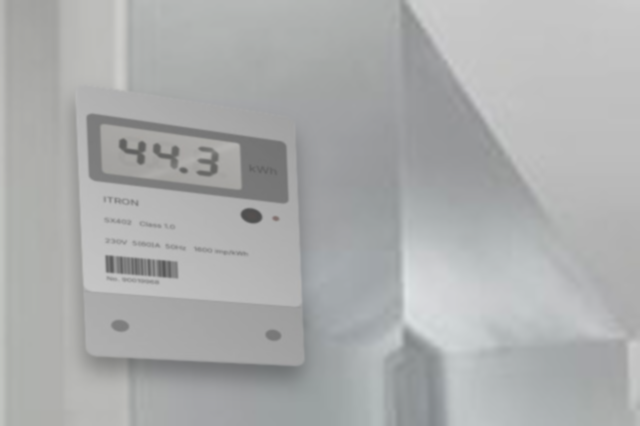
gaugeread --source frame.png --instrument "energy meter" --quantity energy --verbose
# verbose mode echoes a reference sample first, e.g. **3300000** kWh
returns **44.3** kWh
